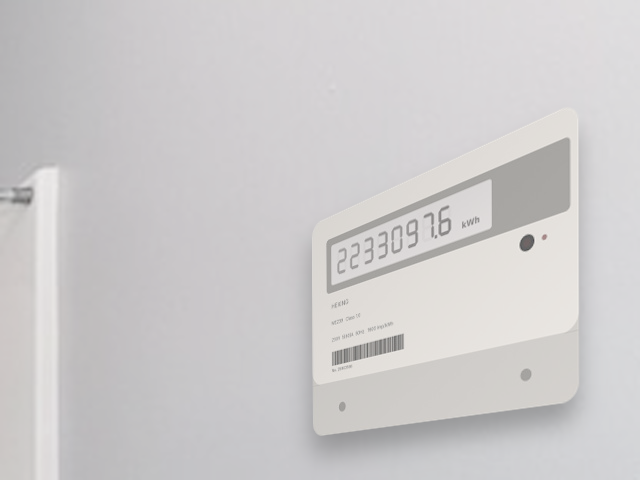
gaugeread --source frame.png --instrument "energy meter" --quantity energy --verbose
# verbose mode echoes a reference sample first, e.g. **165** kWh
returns **2233097.6** kWh
